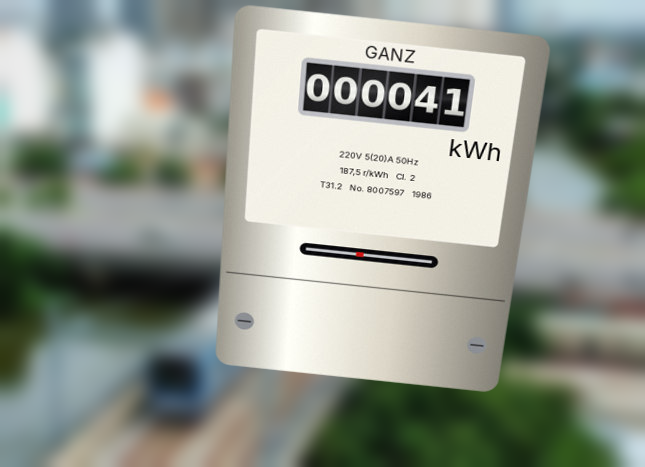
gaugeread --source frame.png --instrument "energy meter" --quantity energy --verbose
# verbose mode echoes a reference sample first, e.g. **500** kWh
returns **41** kWh
